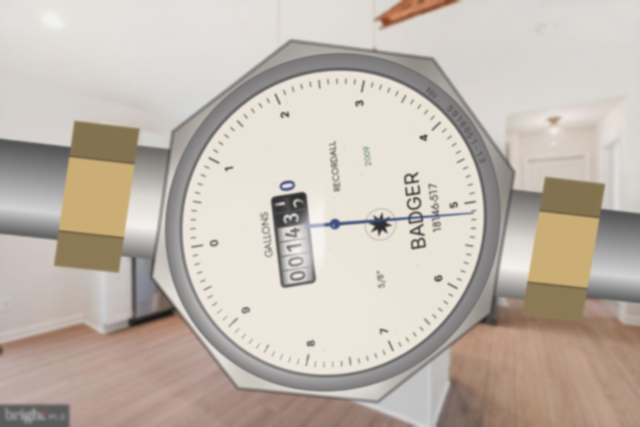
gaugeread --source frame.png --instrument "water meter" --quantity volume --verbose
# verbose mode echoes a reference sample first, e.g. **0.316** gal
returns **14315.1** gal
